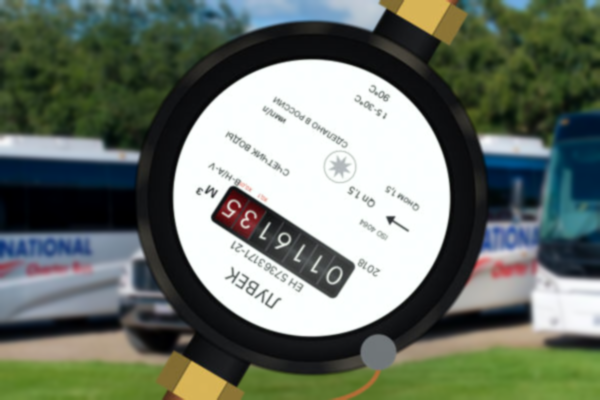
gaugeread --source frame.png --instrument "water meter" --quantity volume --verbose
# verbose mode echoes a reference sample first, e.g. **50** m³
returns **1161.35** m³
